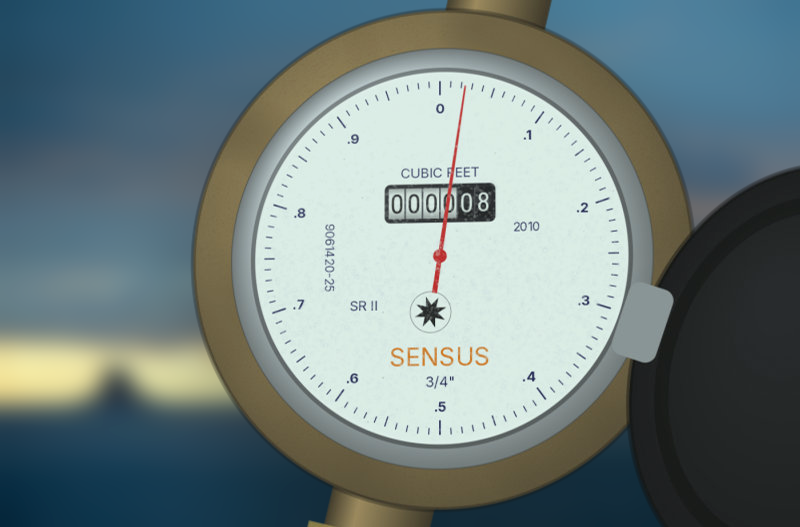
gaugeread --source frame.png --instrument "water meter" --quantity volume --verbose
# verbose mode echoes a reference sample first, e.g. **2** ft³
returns **8.02** ft³
